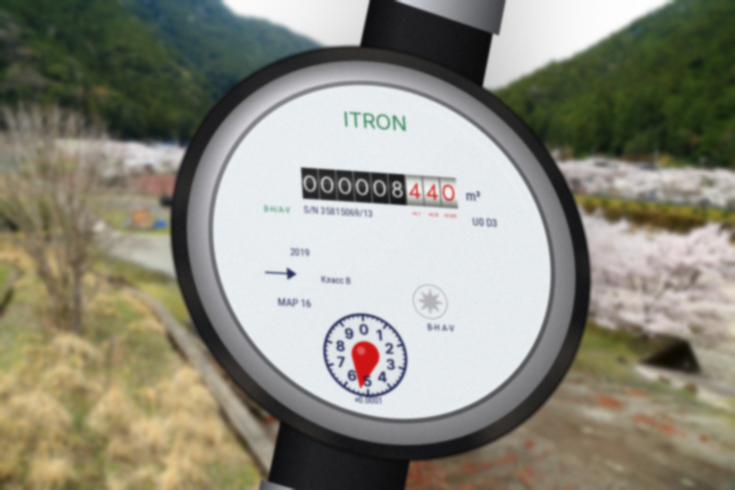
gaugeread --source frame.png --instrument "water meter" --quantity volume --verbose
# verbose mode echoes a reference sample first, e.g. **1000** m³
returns **8.4405** m³
